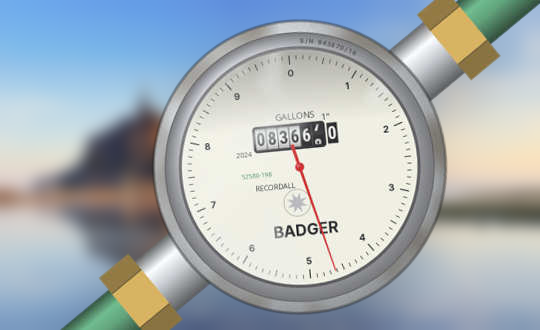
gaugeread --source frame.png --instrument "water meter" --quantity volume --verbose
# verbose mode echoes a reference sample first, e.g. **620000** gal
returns **836674.6** gal
